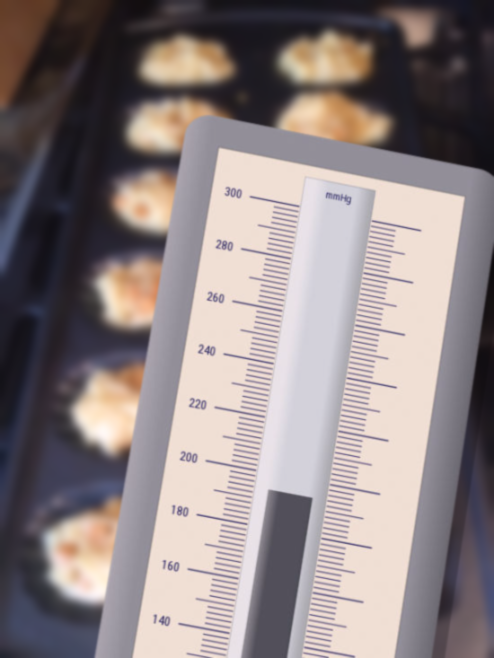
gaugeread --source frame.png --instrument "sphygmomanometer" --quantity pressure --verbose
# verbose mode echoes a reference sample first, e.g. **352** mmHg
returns **194** mmHg
